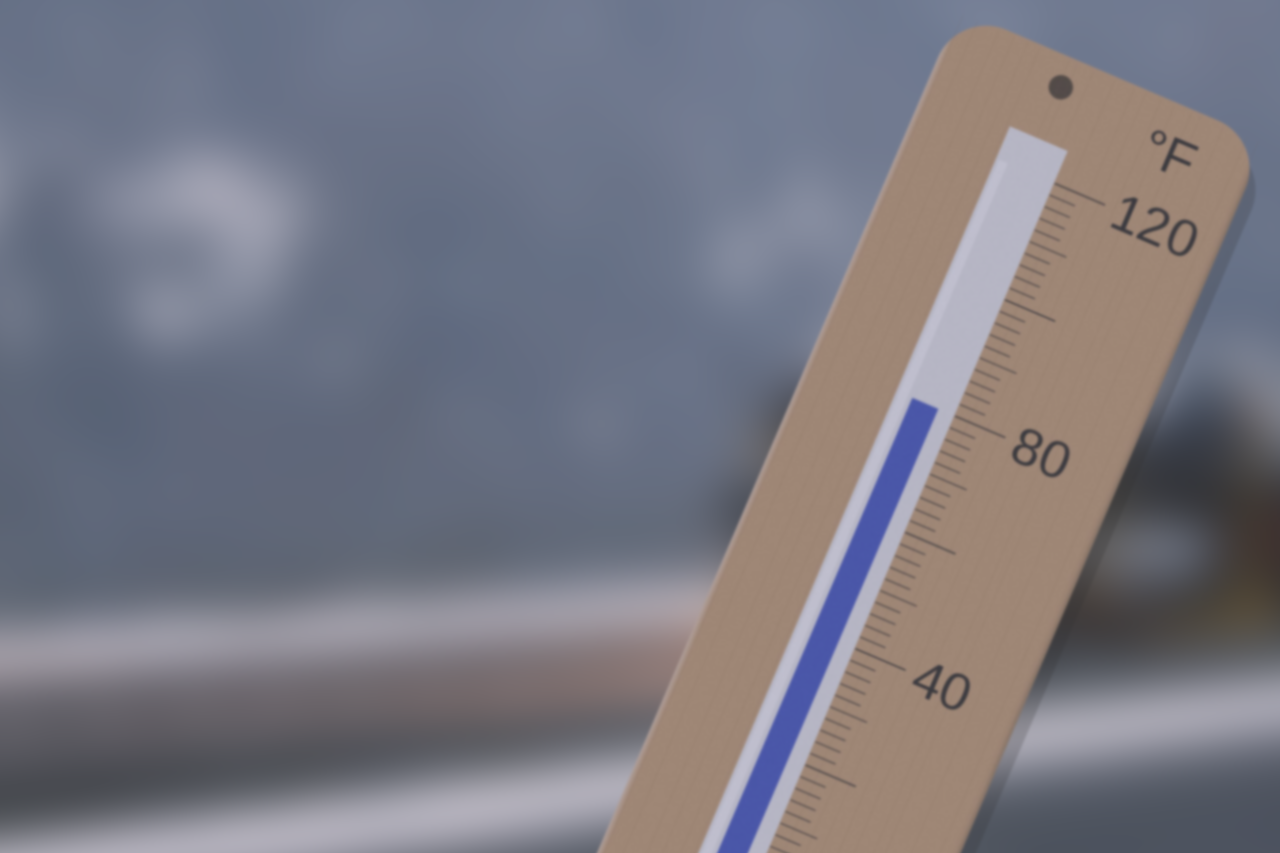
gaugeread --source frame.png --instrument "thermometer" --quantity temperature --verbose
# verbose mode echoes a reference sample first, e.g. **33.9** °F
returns **80** °F
